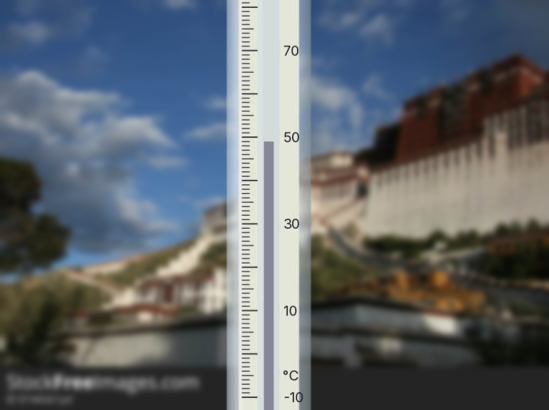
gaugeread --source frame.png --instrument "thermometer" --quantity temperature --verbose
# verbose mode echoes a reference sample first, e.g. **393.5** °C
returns **49** °C
